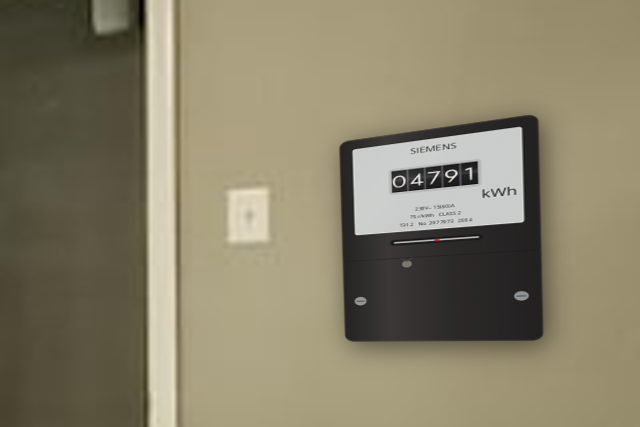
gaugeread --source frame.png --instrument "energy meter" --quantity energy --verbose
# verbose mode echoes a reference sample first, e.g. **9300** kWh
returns **4791** kWh
